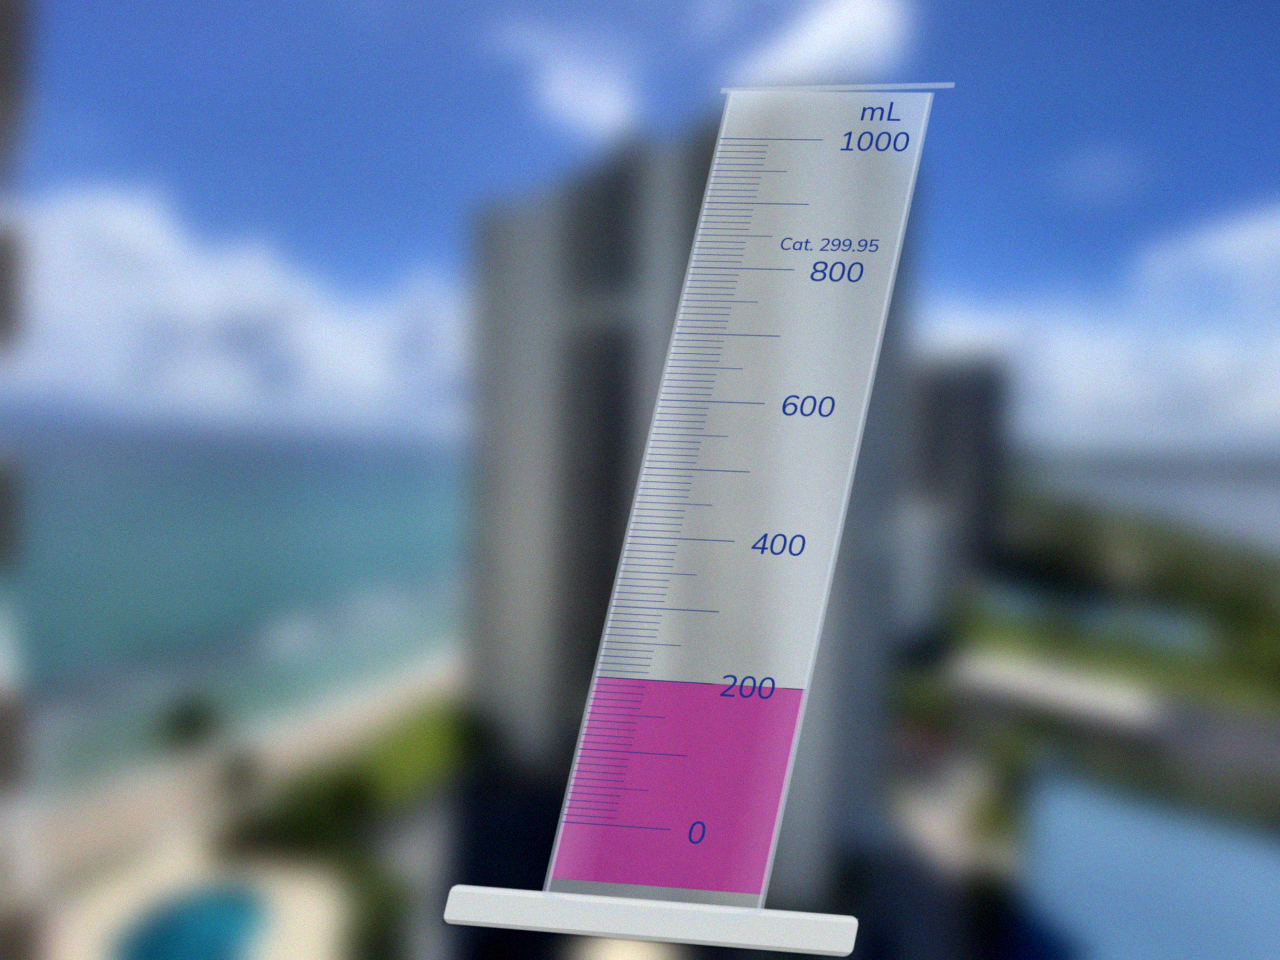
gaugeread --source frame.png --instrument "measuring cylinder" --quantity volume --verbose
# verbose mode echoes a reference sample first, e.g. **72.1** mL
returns **200** mL
